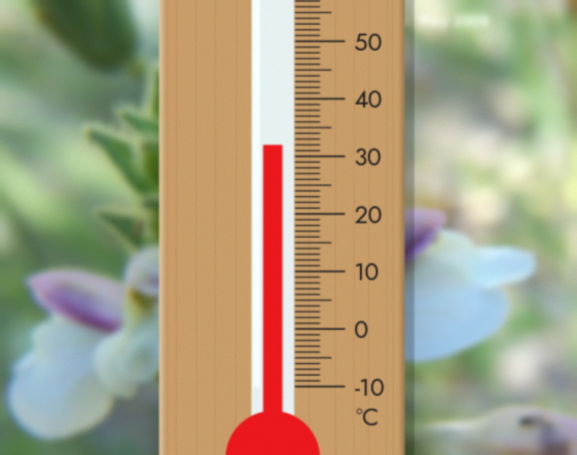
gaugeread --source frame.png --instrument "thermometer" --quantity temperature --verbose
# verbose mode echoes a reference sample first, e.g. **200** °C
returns **32** °C
